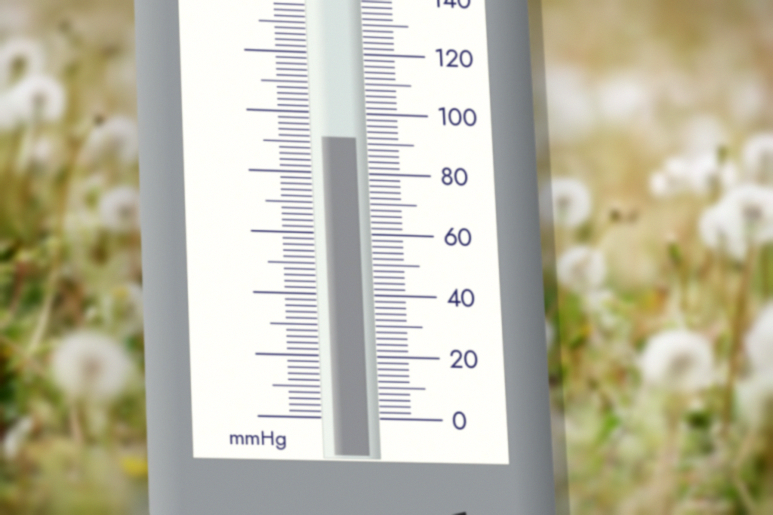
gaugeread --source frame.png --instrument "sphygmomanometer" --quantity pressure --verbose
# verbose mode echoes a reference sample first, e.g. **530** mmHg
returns **92** mmHg
